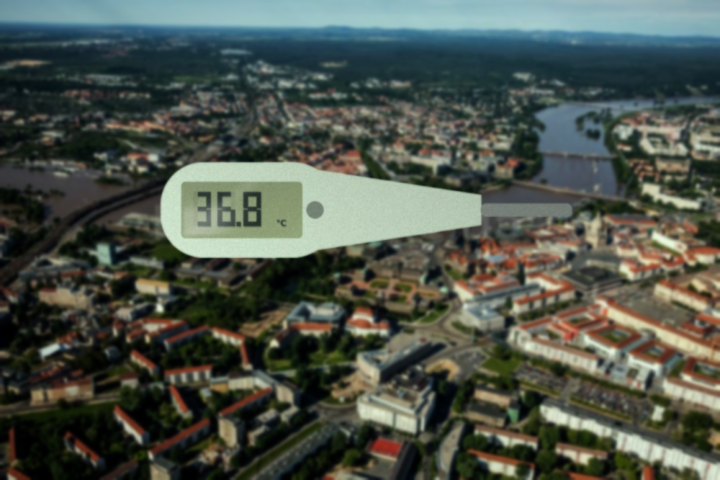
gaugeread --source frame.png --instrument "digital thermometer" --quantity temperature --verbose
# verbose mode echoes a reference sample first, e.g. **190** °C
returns **36.8** °C
